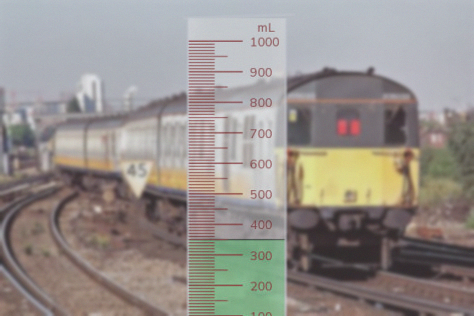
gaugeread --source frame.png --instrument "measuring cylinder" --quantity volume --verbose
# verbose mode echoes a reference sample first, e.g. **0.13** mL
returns **350** mL
